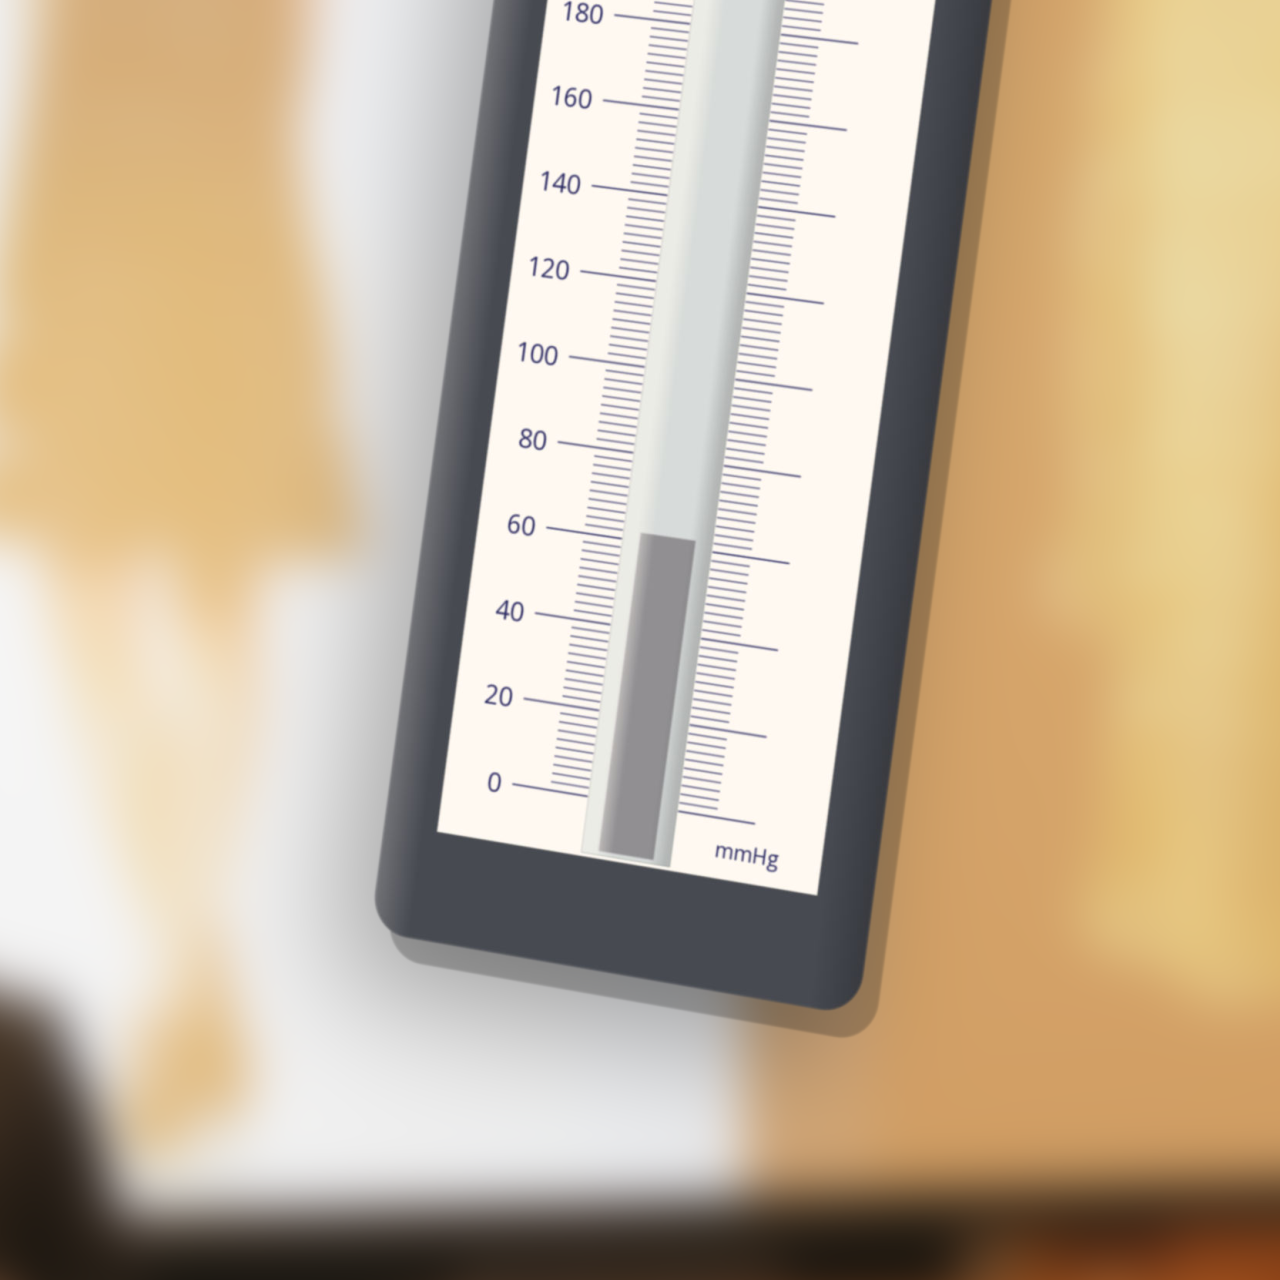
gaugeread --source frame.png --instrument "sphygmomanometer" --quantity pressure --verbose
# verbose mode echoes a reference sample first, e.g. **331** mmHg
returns **62** mmHg
